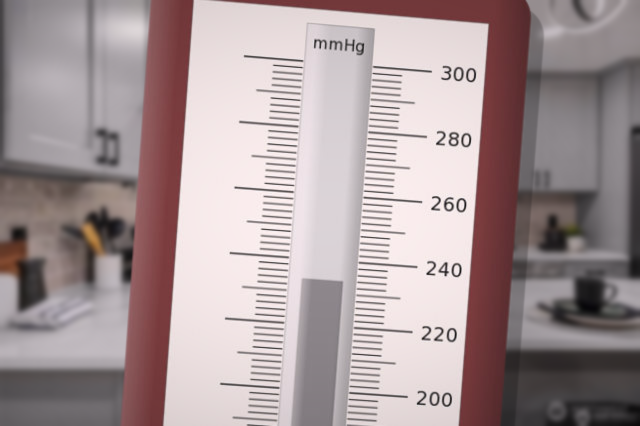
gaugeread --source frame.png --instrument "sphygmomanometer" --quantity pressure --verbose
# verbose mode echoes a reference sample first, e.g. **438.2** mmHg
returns **234** mmHg
